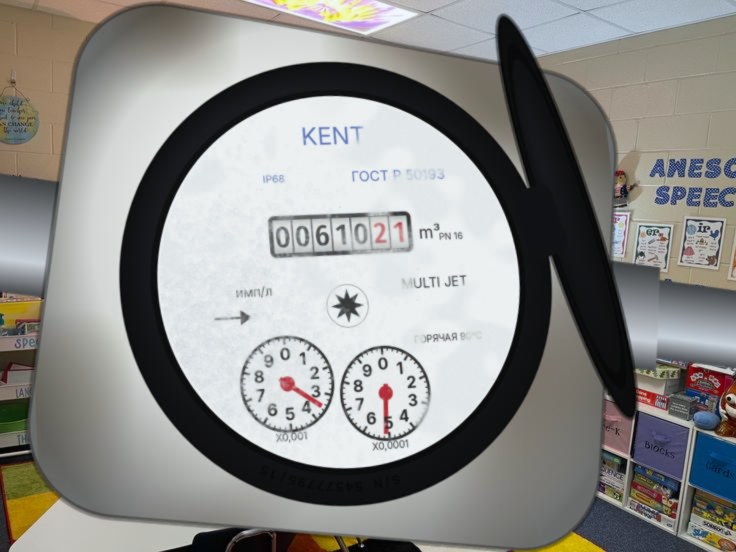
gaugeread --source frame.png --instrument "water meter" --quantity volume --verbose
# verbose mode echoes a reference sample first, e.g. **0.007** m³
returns **610.2135** m³
